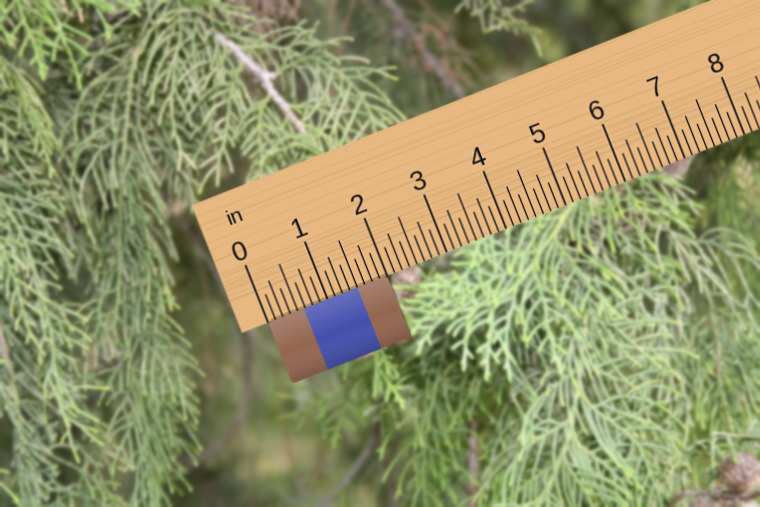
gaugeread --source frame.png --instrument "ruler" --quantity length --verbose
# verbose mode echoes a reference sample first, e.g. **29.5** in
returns **2** in
